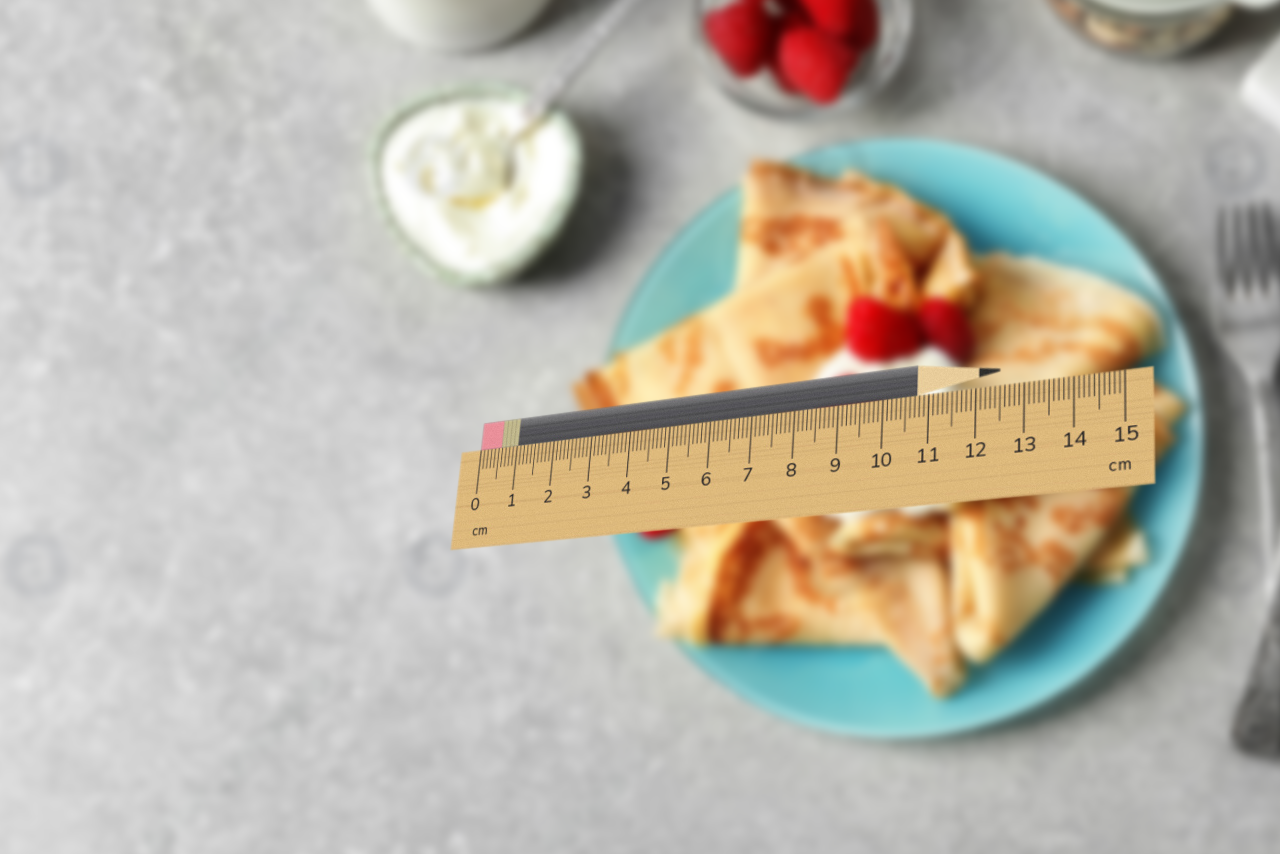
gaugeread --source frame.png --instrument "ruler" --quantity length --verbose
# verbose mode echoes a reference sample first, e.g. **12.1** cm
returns **12.5** cm
